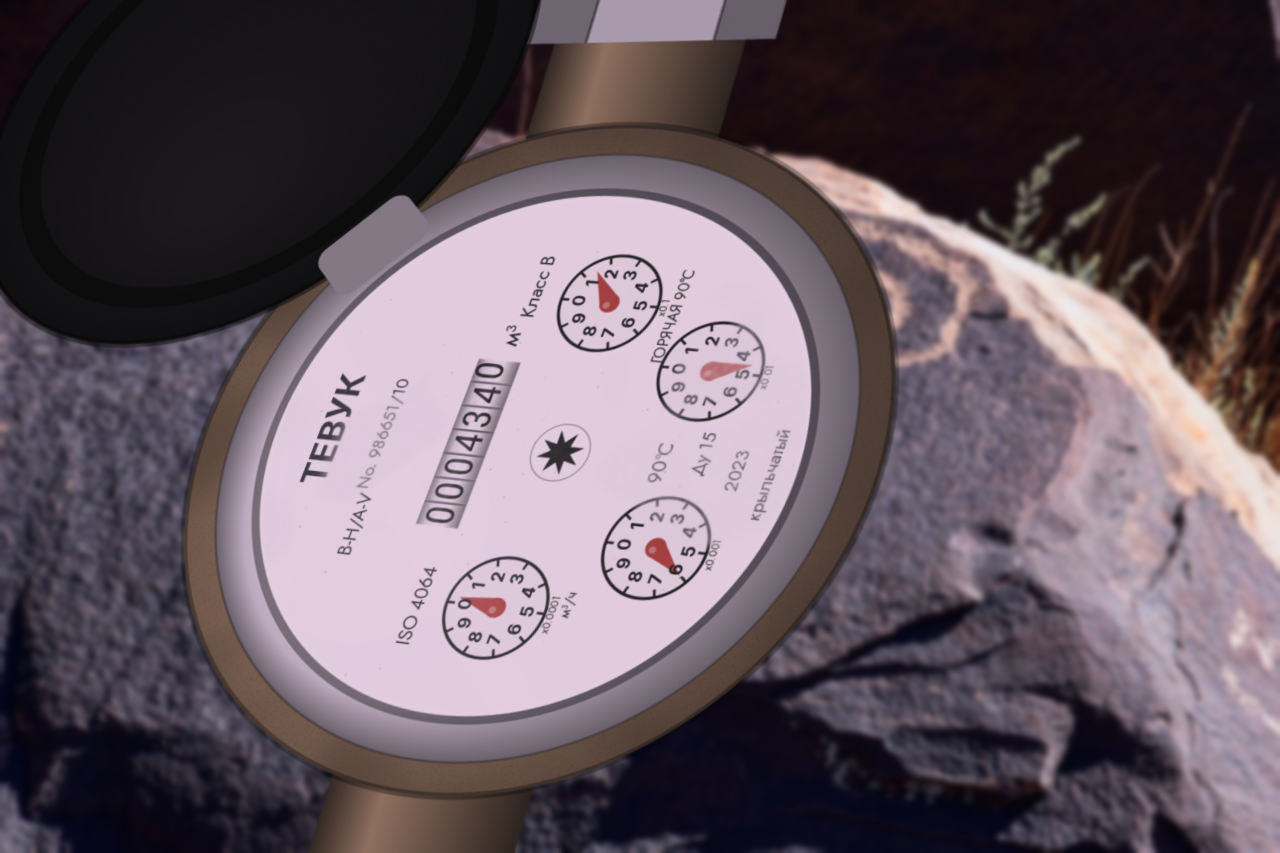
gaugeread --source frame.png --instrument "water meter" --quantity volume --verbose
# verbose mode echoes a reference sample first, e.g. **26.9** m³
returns **4340.1460** m³
